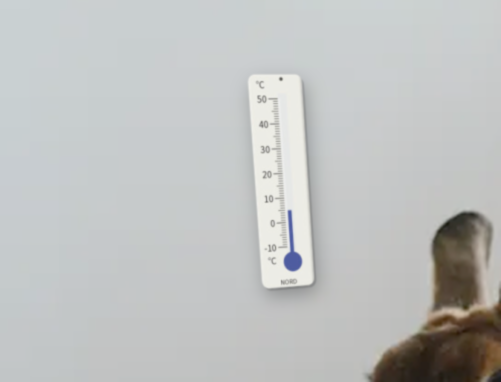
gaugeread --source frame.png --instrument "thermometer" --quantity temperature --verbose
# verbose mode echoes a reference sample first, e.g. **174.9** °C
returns **5** °C
